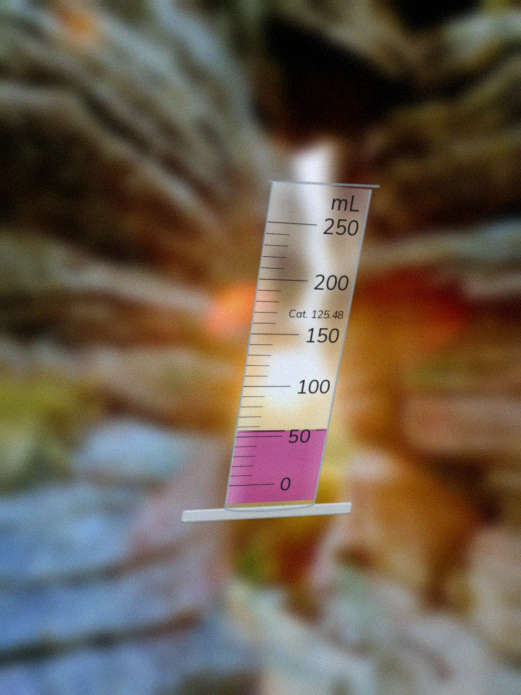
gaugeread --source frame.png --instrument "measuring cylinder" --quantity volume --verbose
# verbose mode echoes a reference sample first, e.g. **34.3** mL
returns **55** mL
